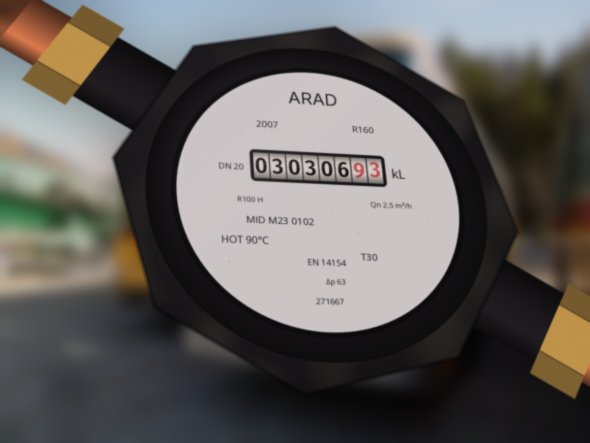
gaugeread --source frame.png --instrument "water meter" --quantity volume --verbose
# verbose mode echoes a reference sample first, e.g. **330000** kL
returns **30306.93** kL
